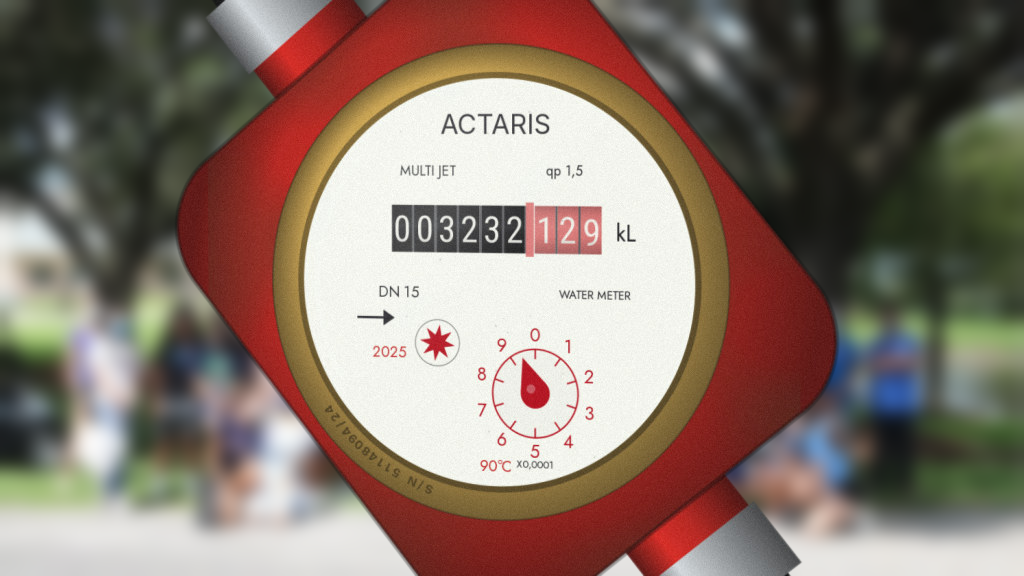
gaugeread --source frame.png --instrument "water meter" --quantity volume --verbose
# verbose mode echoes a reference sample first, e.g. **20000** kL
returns **3232.1289** kL
